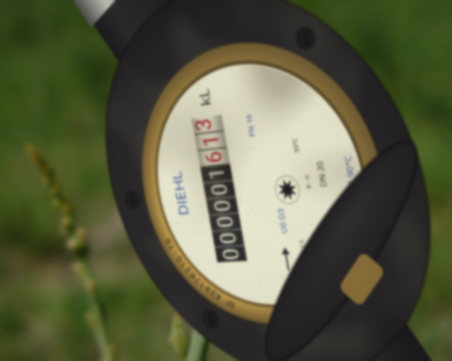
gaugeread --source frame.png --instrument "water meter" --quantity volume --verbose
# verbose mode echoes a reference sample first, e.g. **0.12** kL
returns **1.613** kL
